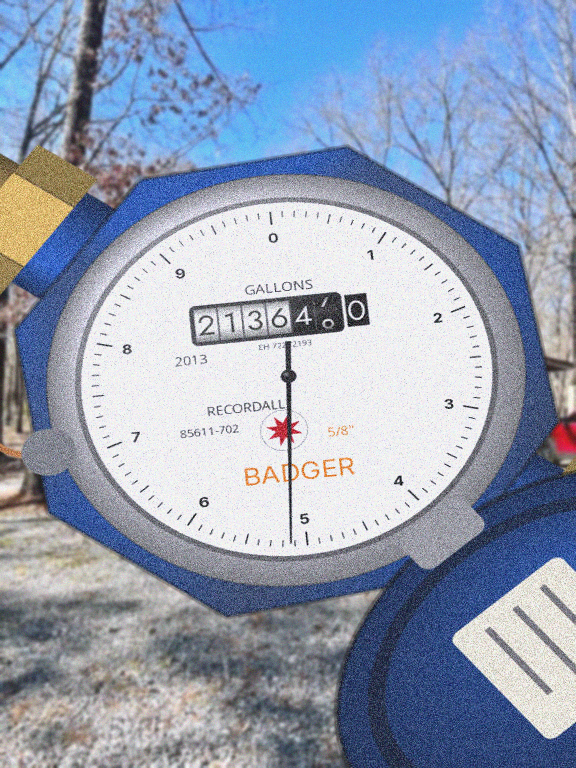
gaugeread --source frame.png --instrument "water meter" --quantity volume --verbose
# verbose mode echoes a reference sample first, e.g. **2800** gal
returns **2136475.1** gal
